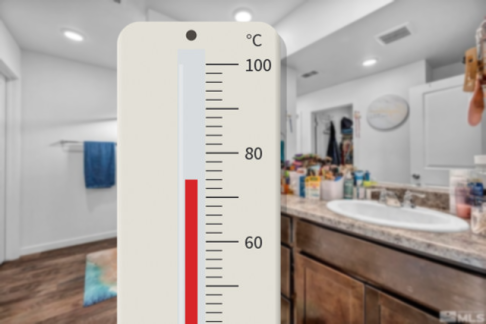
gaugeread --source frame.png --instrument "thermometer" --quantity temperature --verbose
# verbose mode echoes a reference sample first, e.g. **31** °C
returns **74** °C
